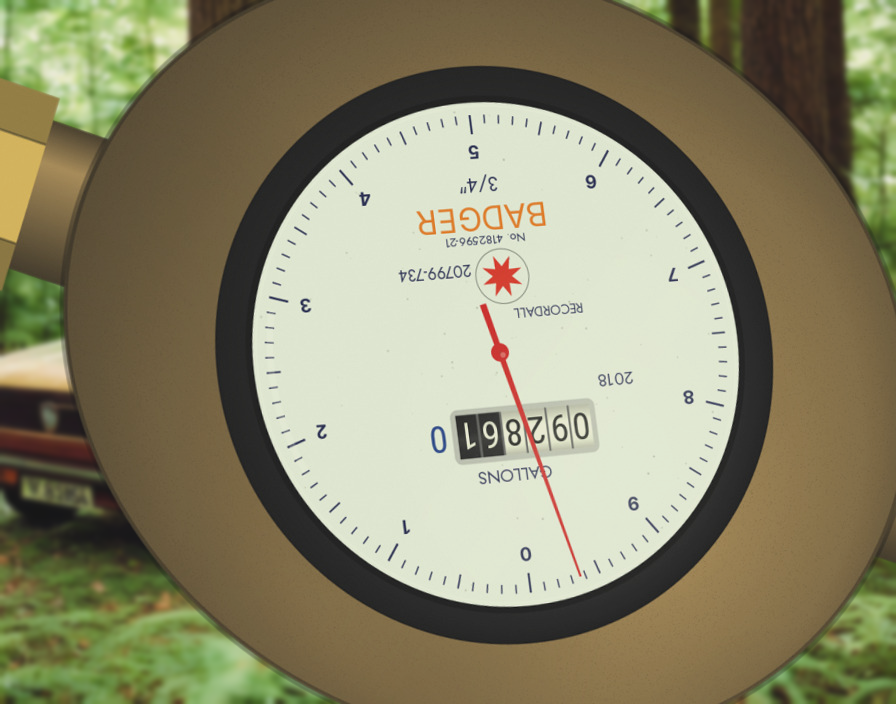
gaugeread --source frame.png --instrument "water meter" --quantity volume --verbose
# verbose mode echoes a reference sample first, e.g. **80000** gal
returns **928609.6** gal
